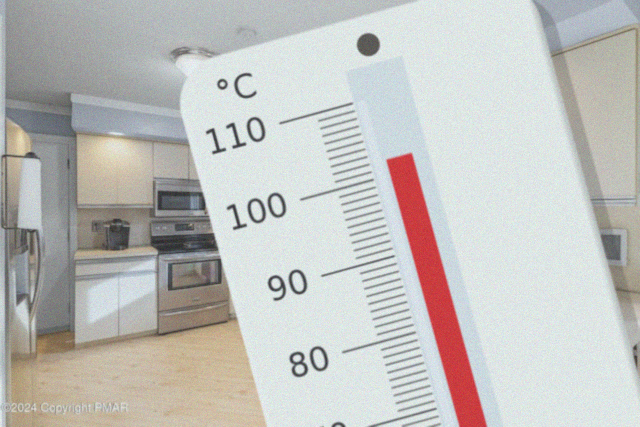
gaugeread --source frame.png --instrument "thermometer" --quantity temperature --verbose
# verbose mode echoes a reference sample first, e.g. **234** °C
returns **102** °C
